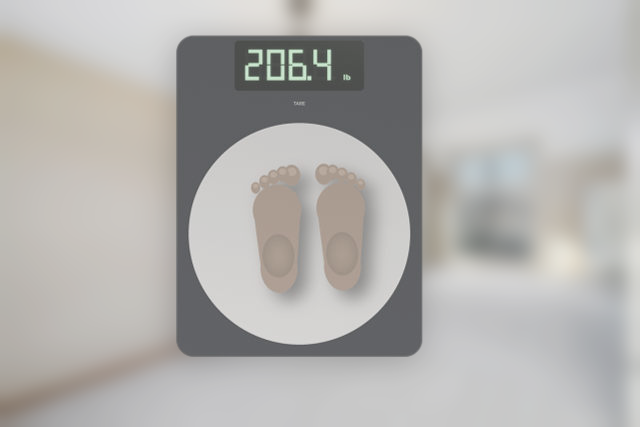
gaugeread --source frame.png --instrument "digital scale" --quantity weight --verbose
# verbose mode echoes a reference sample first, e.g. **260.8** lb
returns **206.4** lb
